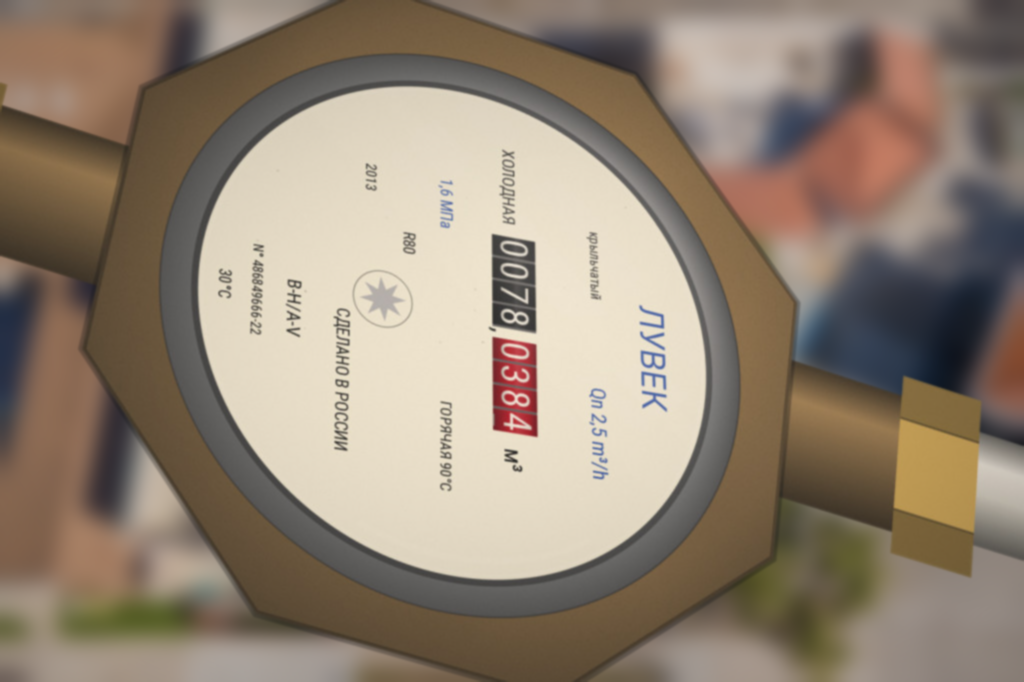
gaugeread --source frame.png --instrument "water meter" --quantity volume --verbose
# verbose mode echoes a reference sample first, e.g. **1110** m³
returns **78.0384** m³
